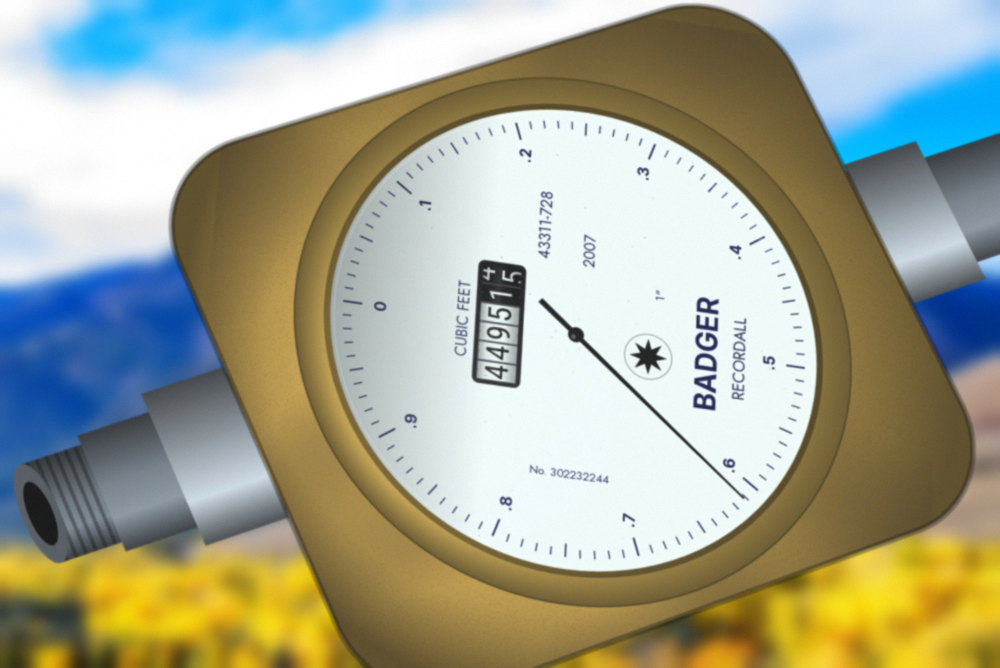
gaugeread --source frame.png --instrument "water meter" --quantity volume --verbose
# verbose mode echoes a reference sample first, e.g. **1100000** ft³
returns **449514.61** ft³
